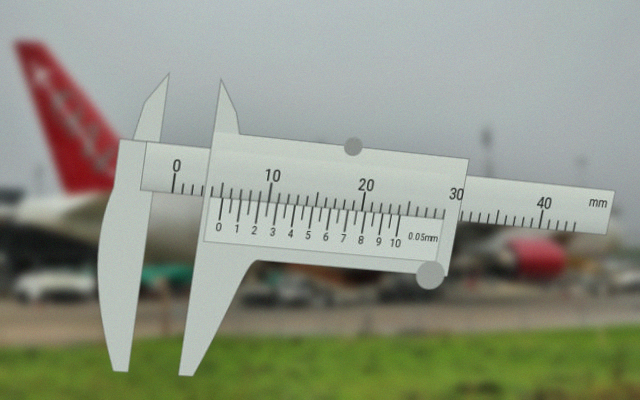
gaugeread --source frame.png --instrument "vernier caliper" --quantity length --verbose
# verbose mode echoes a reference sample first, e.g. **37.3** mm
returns **5.2** mm
